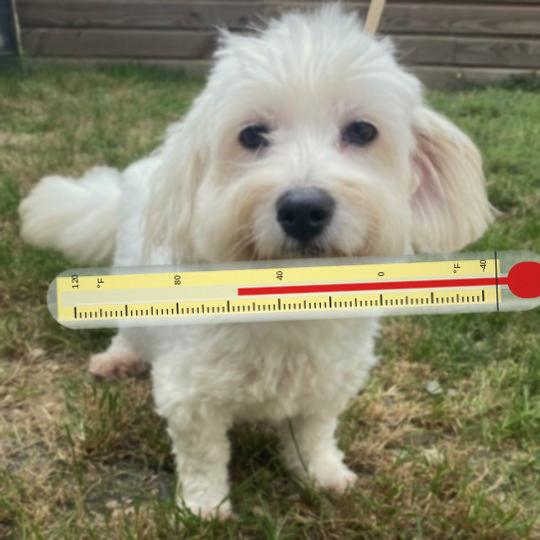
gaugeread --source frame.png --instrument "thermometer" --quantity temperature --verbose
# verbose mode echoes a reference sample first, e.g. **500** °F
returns **56** °F
